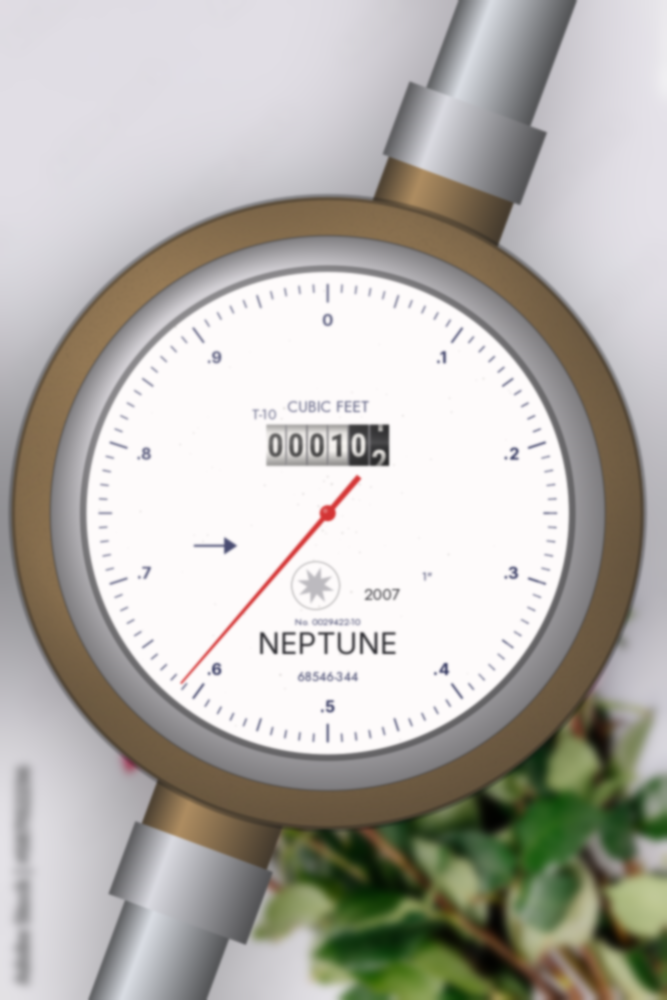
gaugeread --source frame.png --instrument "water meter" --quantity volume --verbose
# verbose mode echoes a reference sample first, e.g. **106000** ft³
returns **101.61** ft³
